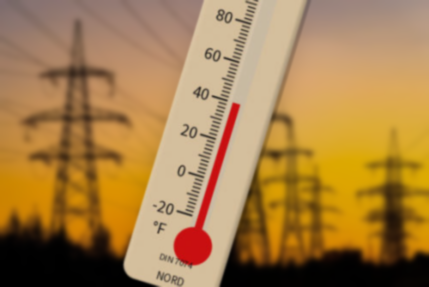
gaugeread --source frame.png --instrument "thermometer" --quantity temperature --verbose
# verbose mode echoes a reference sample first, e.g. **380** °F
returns **40** °F
